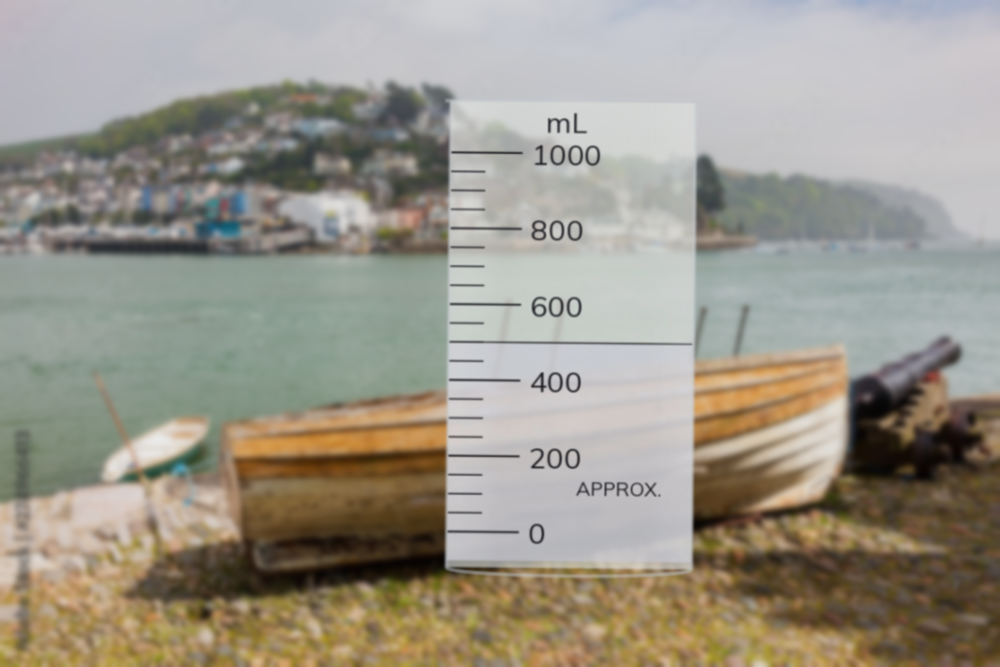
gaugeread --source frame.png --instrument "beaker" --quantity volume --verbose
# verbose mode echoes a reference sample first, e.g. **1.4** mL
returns **500** mL
